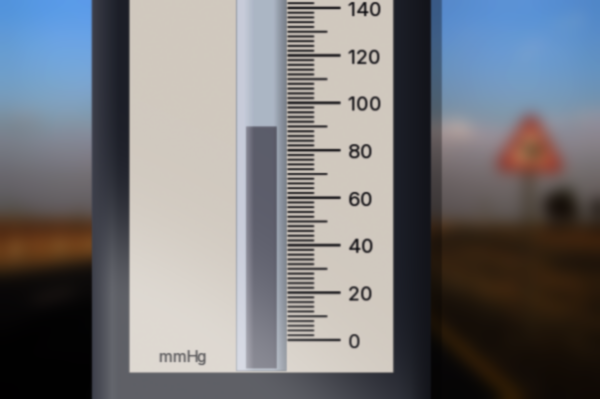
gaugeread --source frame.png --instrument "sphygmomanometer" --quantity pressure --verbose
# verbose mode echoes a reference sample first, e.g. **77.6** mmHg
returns **90** mmHg
